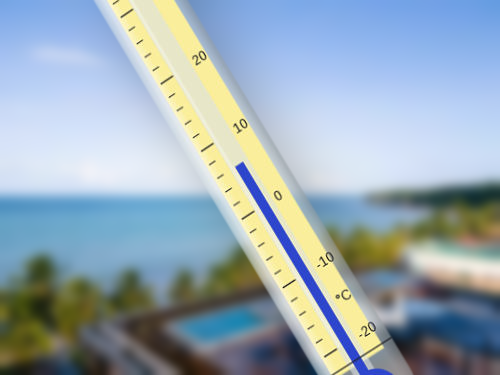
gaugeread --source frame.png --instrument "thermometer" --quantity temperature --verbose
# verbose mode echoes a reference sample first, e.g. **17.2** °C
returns **6** °C
